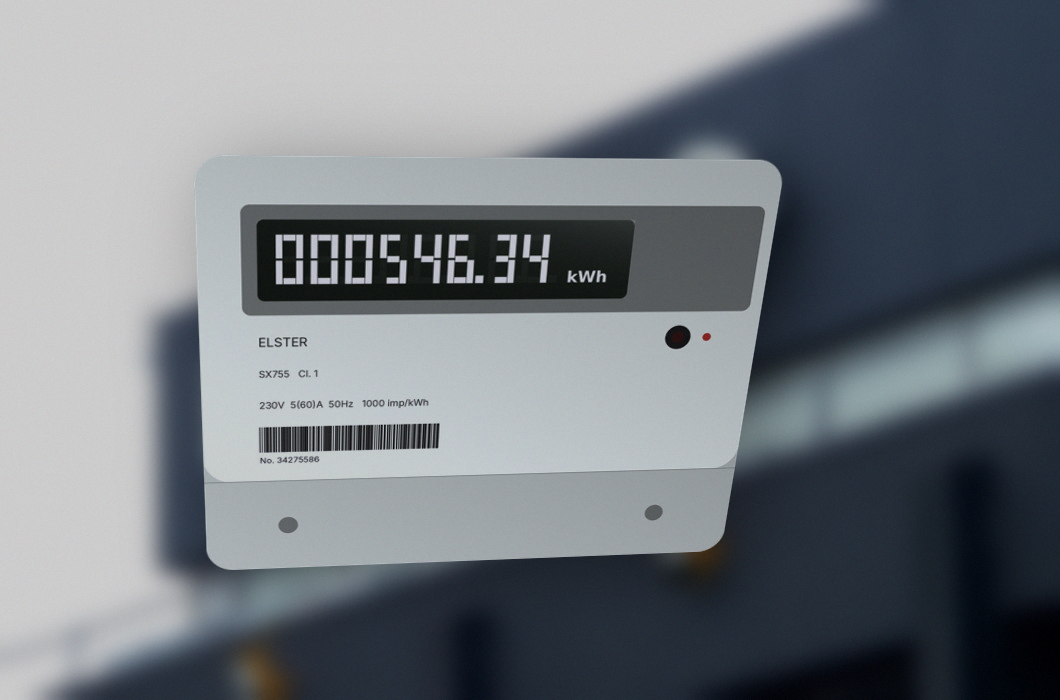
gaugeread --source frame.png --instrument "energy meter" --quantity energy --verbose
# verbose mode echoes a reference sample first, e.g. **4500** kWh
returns **546.34** kWh
